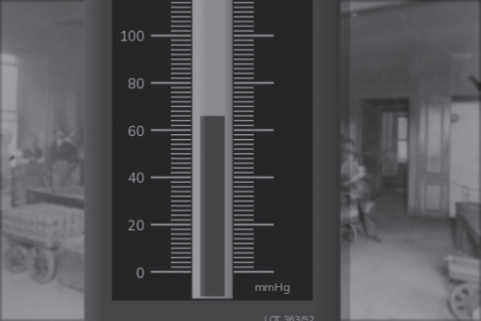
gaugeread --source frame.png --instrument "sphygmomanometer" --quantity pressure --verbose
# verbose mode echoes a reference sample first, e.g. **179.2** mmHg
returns **66** mmHg
